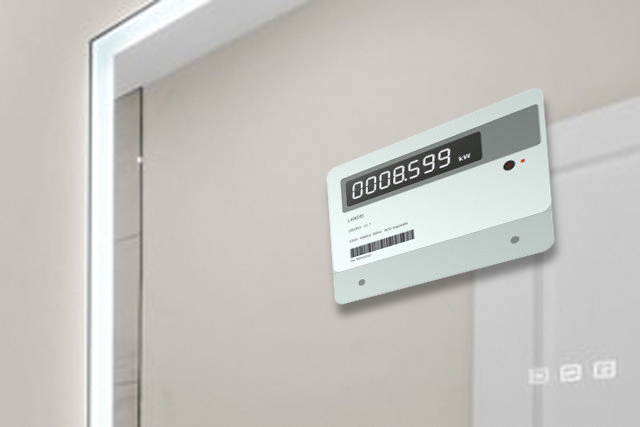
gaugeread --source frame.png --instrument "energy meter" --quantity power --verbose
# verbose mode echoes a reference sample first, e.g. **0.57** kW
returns **8.599** kW
